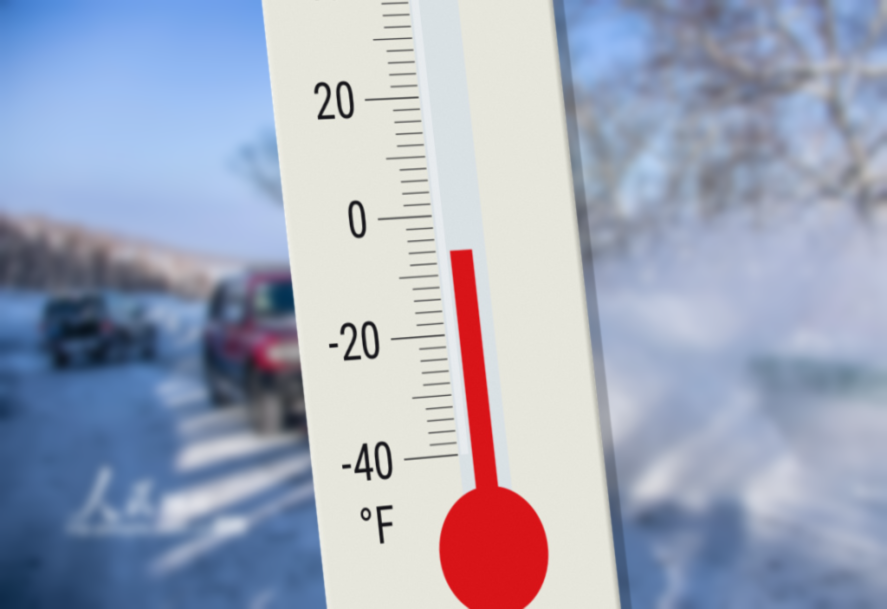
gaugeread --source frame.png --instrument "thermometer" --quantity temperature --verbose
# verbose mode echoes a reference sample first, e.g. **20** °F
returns **-6** °F
